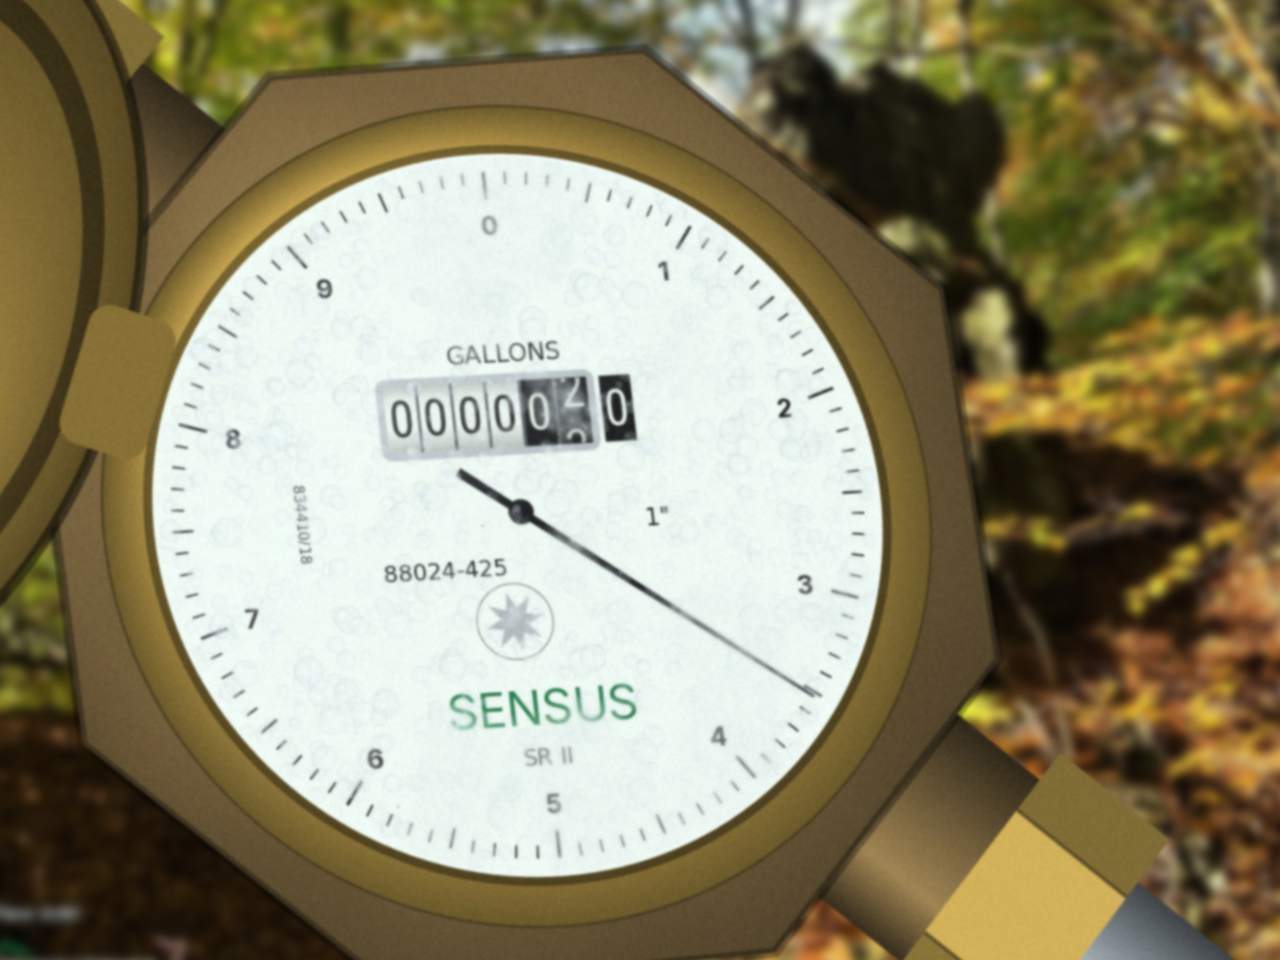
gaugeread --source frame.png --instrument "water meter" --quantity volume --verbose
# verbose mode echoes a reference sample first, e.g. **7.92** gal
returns **23.5** gal
